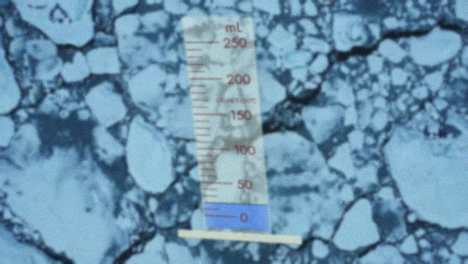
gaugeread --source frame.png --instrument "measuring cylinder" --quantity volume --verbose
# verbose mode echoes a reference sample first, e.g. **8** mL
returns **20** mL
